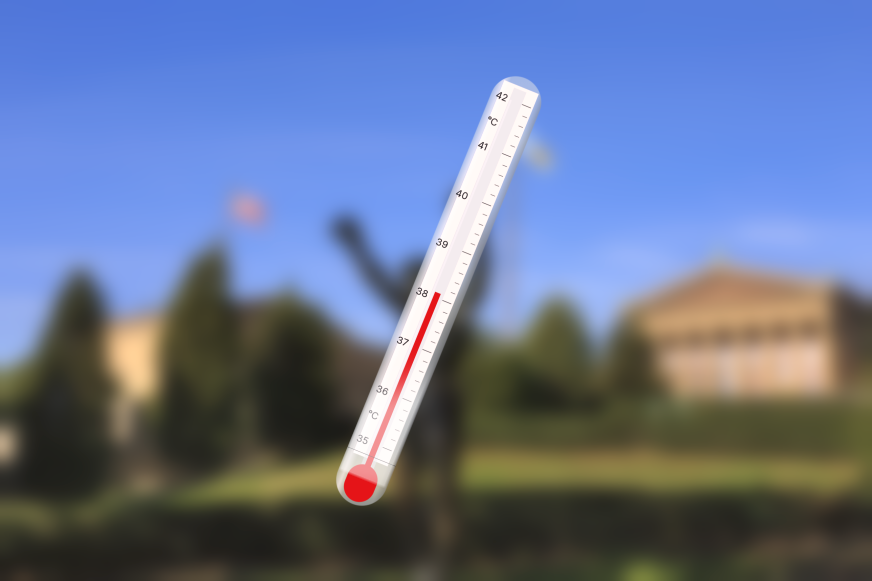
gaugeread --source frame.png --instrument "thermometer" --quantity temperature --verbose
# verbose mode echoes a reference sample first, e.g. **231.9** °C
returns **38.1** °C
